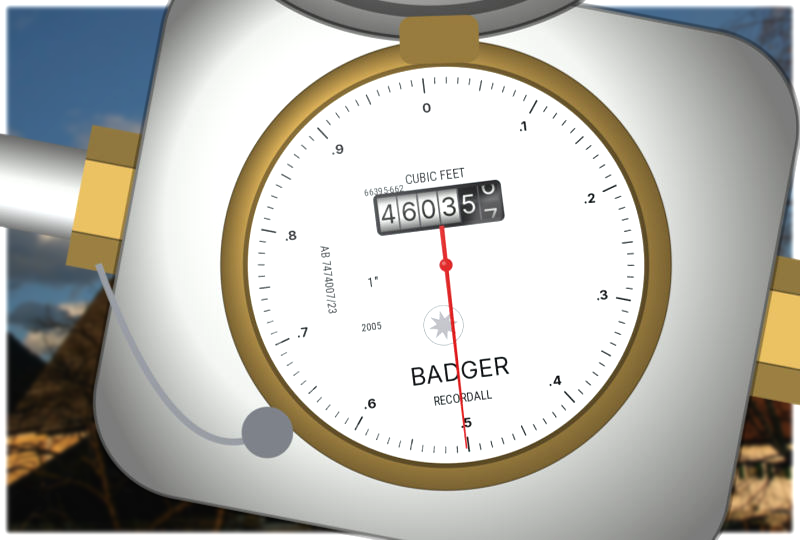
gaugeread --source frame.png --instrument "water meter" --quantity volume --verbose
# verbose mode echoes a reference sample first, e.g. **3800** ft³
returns **460356.50** ft³
